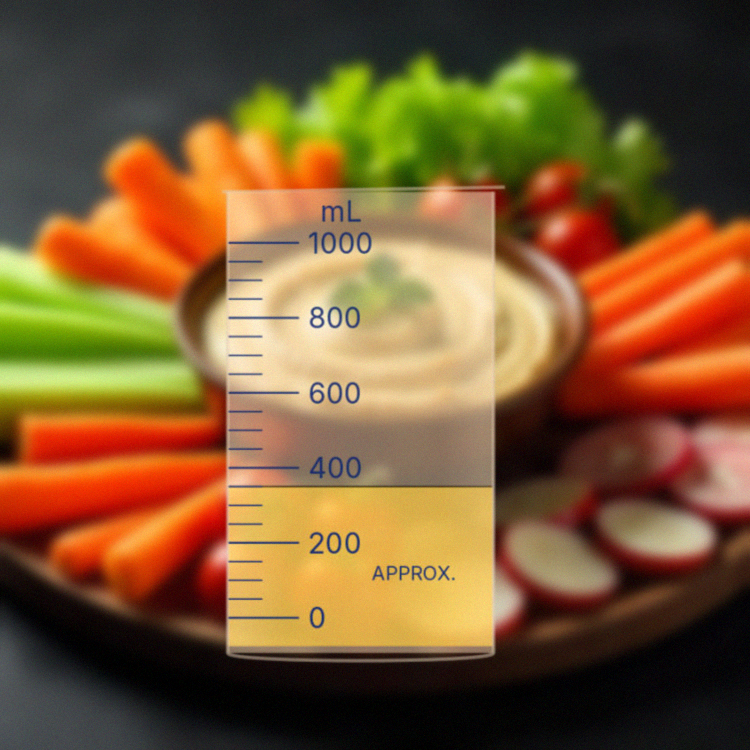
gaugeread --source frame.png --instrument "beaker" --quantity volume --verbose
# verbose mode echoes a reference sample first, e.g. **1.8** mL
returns **350** mL
